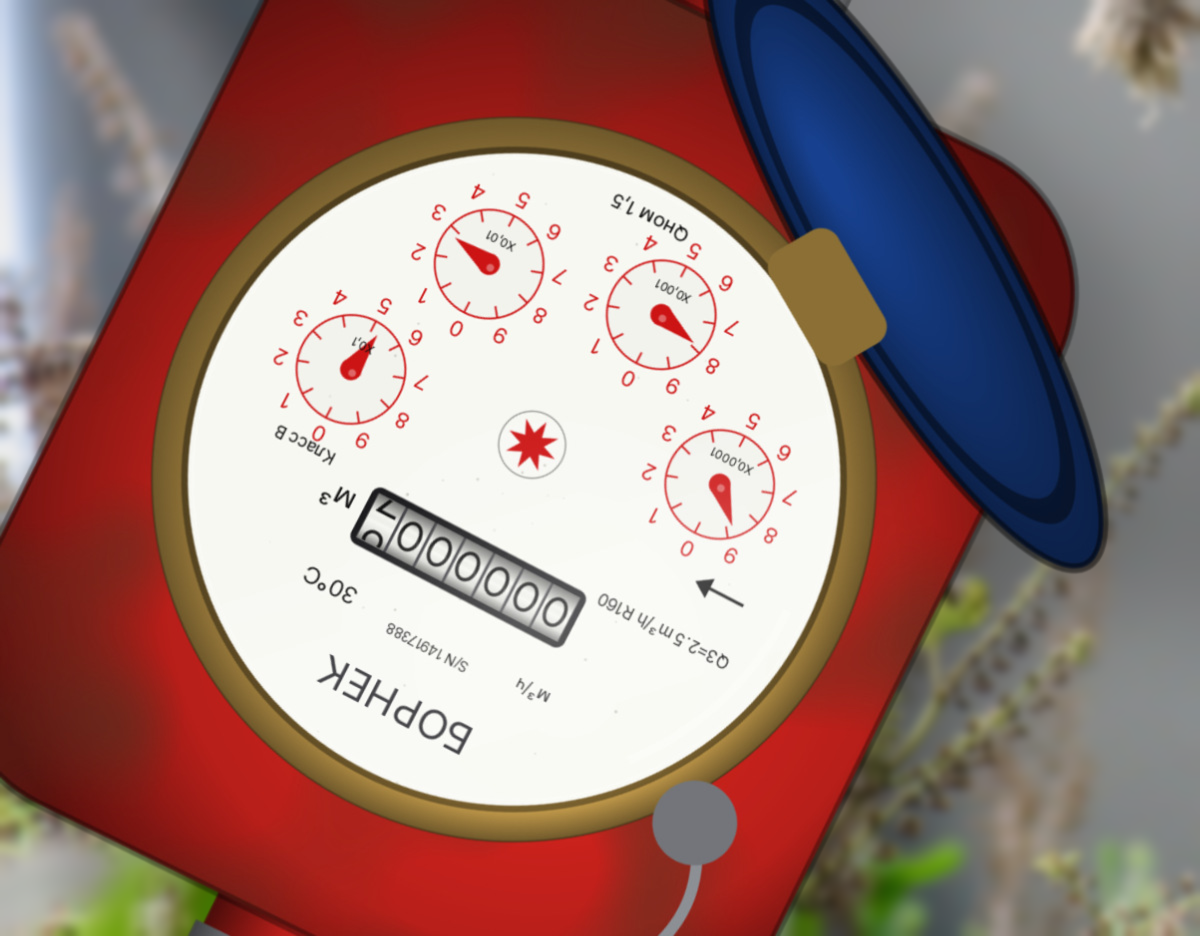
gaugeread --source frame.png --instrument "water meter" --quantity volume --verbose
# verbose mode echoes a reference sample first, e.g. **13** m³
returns **6.5278** m³
